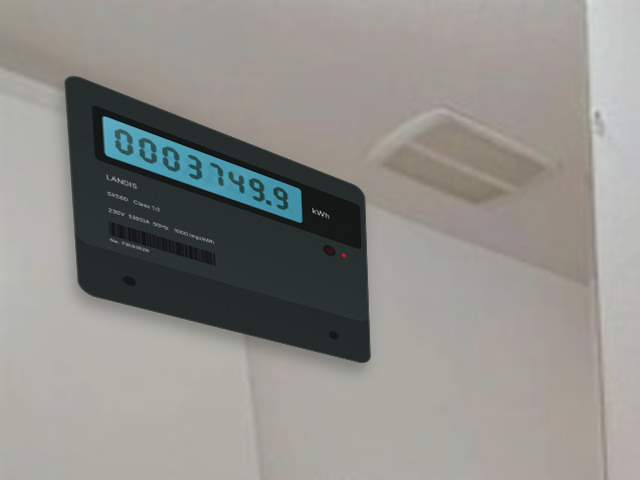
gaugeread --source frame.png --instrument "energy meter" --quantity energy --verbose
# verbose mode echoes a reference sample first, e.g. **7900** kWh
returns **3749.9** kWh
